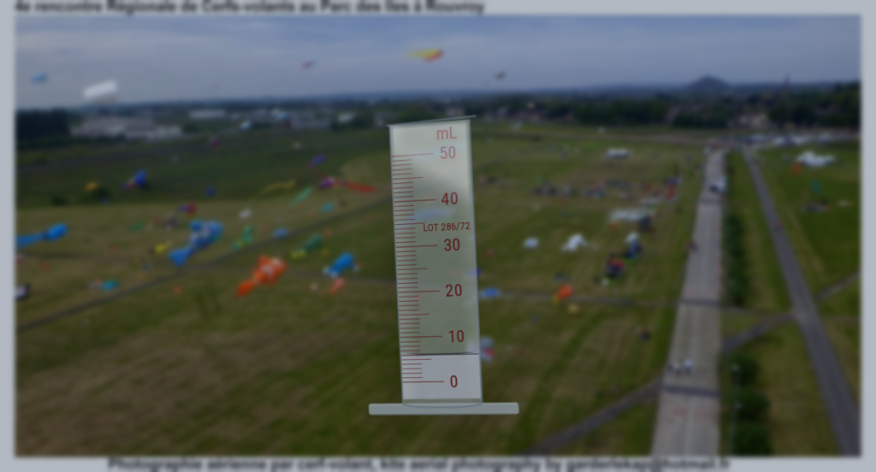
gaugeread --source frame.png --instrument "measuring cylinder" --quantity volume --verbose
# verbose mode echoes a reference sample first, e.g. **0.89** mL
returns **6** mL
